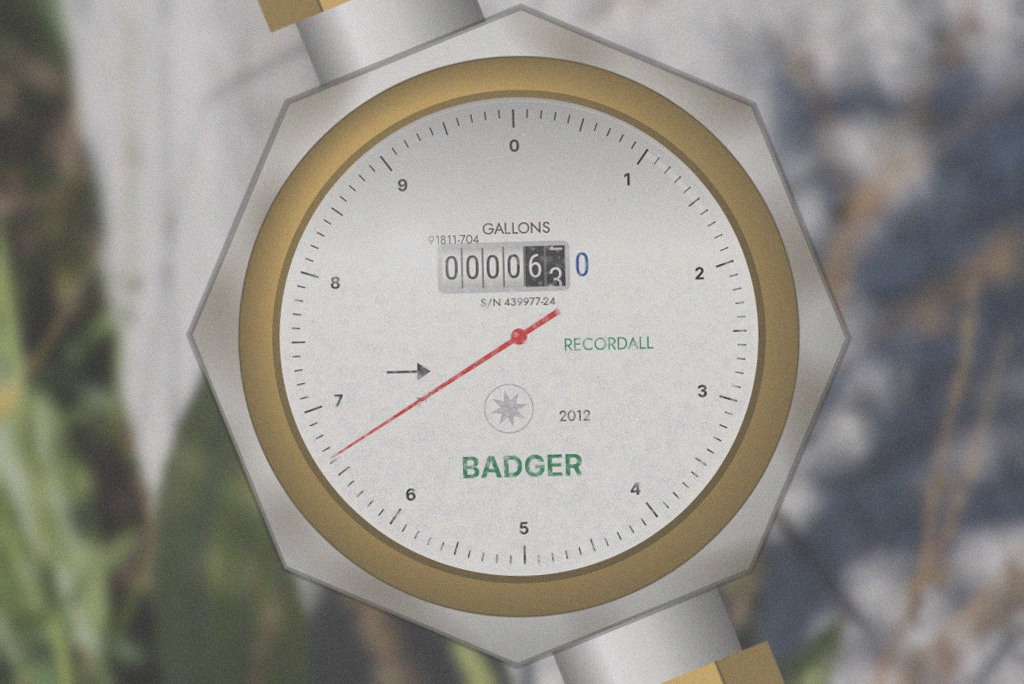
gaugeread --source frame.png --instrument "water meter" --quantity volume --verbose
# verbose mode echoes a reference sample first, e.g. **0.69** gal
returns **626.6** gal
